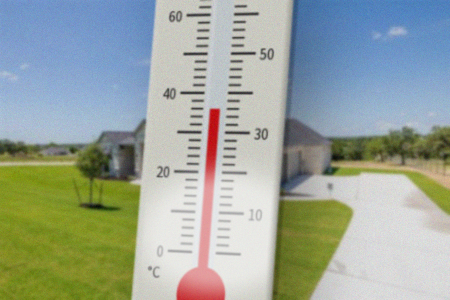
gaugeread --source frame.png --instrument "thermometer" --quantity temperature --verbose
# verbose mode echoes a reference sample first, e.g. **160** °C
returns **36** °C
